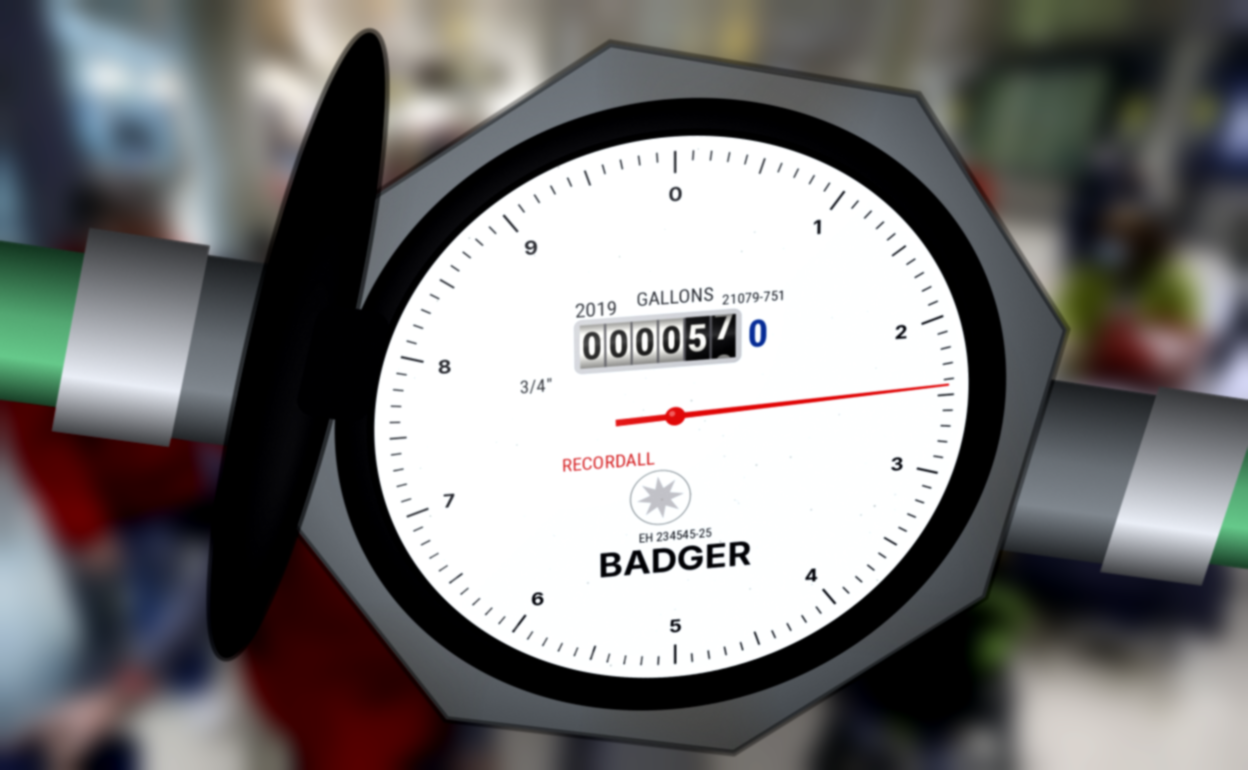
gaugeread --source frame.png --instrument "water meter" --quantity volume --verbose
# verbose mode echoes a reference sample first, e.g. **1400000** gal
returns **572.4** gal
